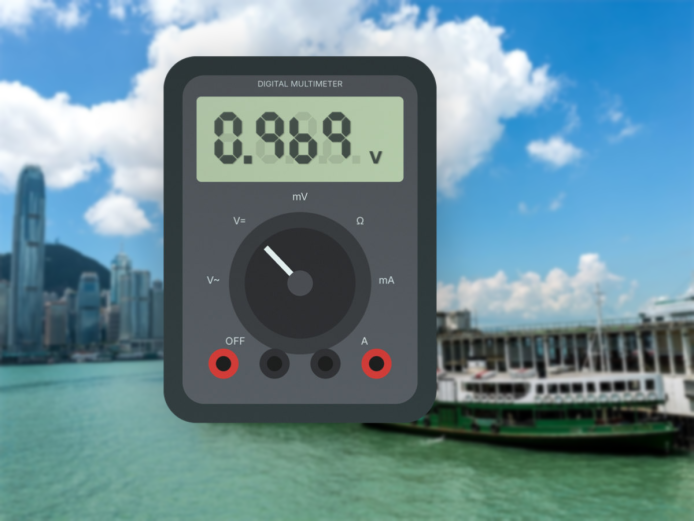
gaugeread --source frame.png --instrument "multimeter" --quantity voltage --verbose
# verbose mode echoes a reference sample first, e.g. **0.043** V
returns **0.969** V
